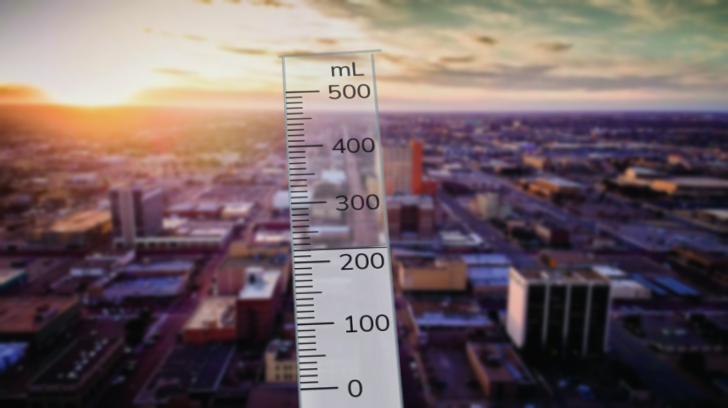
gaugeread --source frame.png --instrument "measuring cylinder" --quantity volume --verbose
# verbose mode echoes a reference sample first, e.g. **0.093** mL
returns **220** mL
